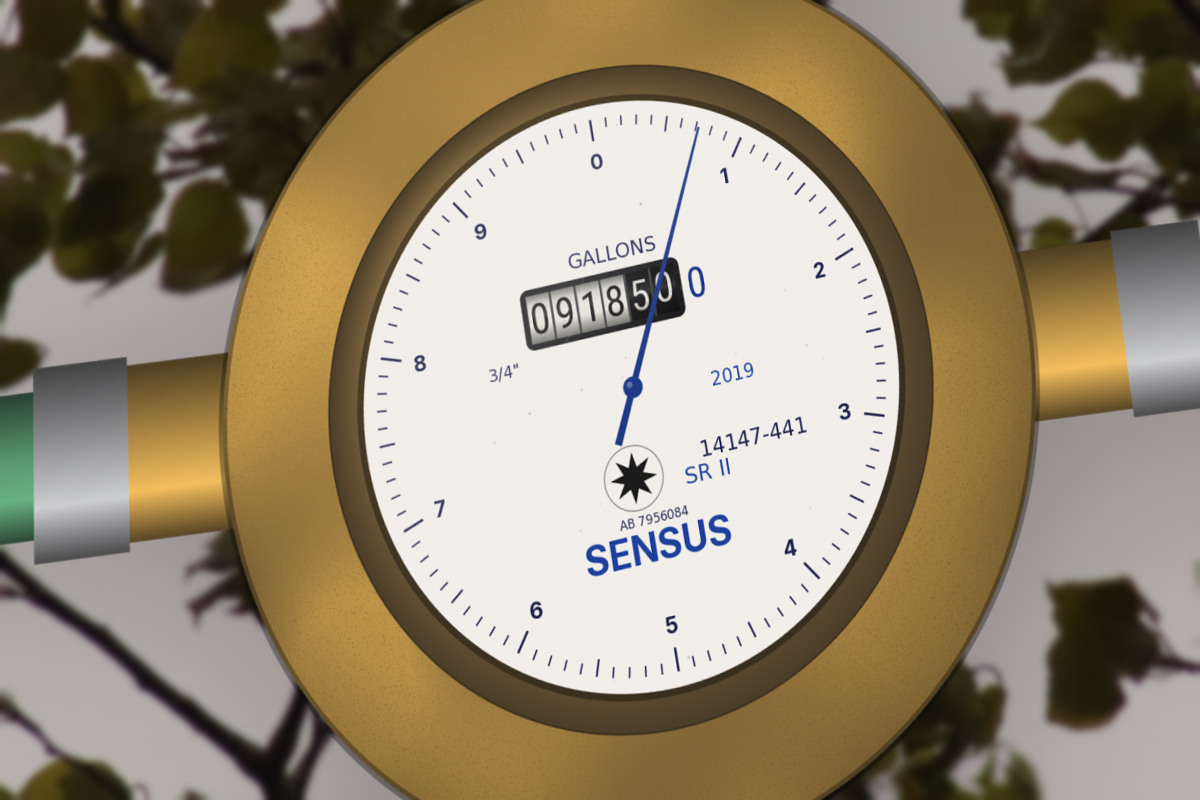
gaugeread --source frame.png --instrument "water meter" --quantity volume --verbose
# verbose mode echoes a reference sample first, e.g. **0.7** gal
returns **918500.7** gal
